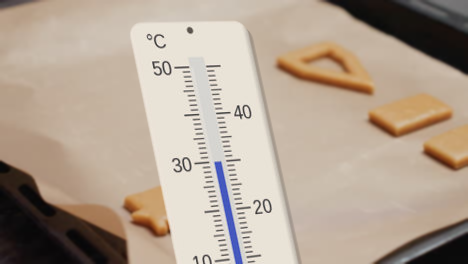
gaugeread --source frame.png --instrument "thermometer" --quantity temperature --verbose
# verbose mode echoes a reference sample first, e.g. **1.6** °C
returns **30** °C
